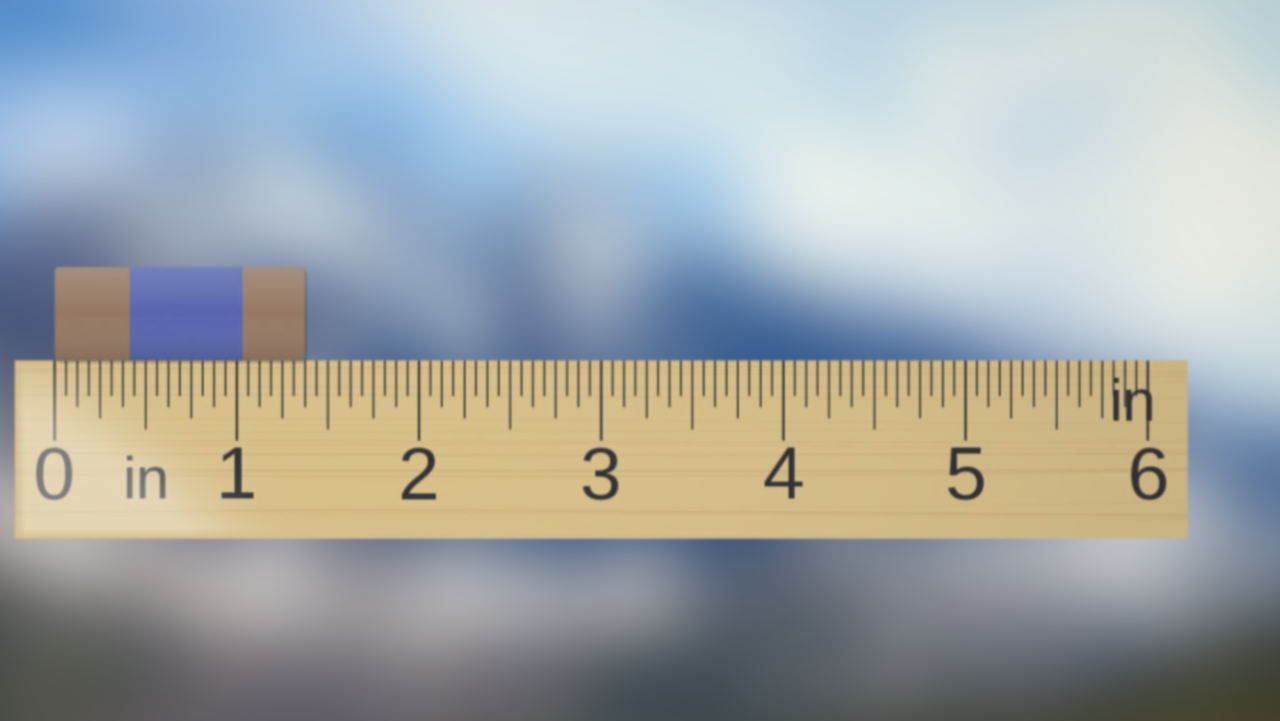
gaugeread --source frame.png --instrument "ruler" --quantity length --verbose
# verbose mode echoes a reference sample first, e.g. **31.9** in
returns **1.375** in
